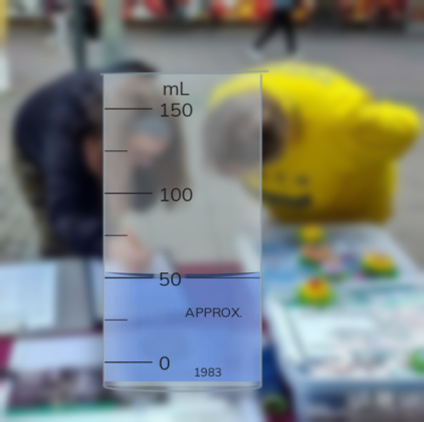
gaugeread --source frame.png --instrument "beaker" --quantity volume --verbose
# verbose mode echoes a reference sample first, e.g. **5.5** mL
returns **50** mL
